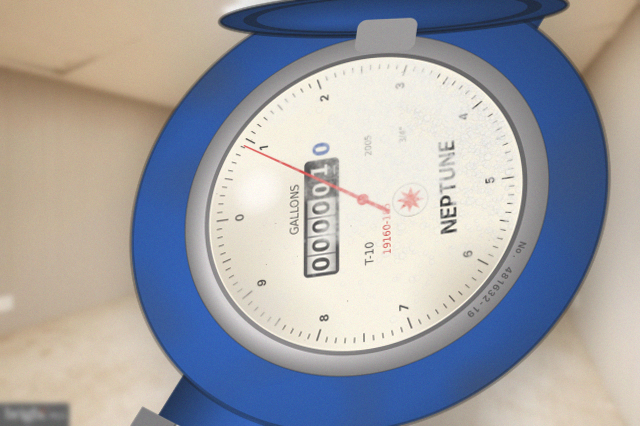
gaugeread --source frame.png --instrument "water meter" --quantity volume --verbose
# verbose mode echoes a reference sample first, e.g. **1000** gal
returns **10.9** gal
